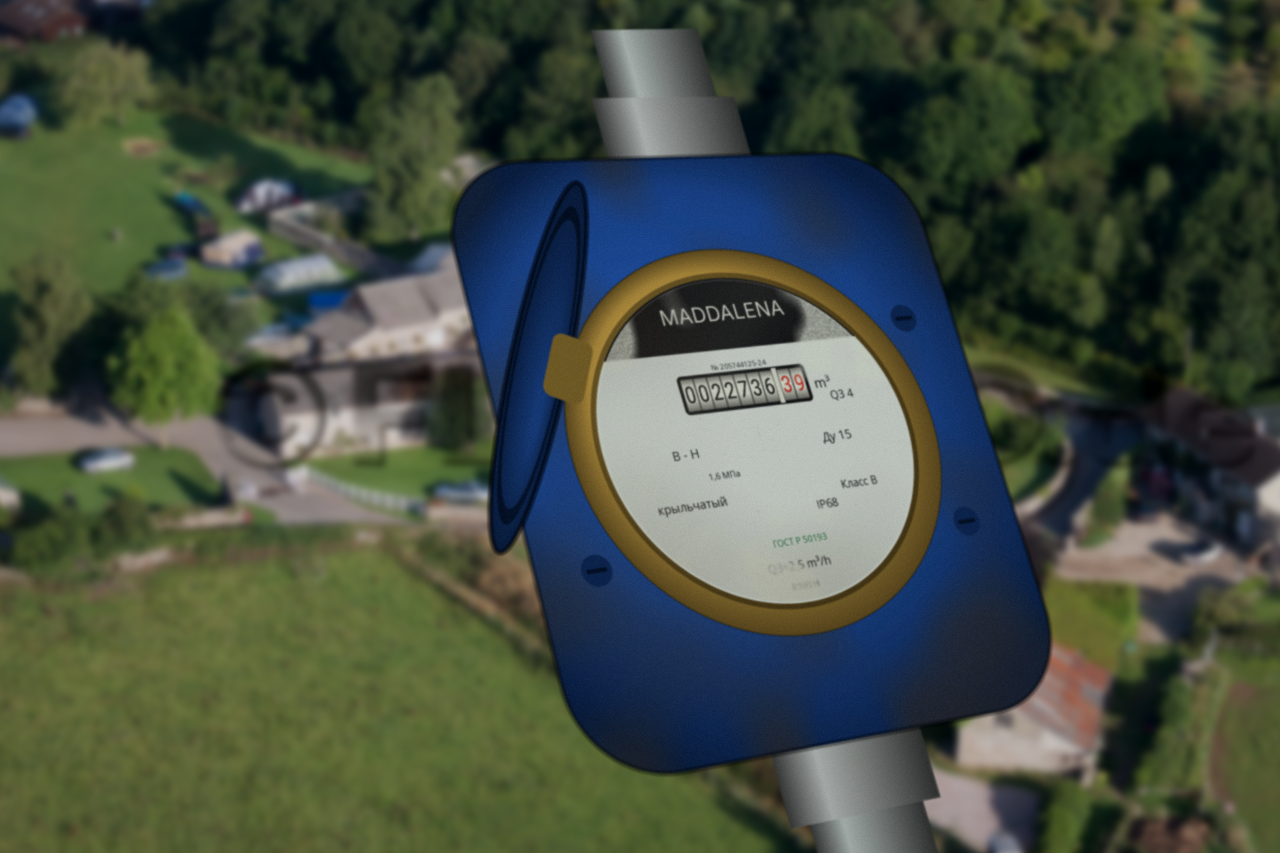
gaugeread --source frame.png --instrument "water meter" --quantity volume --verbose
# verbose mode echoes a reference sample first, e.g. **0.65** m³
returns **22736.39** m³
